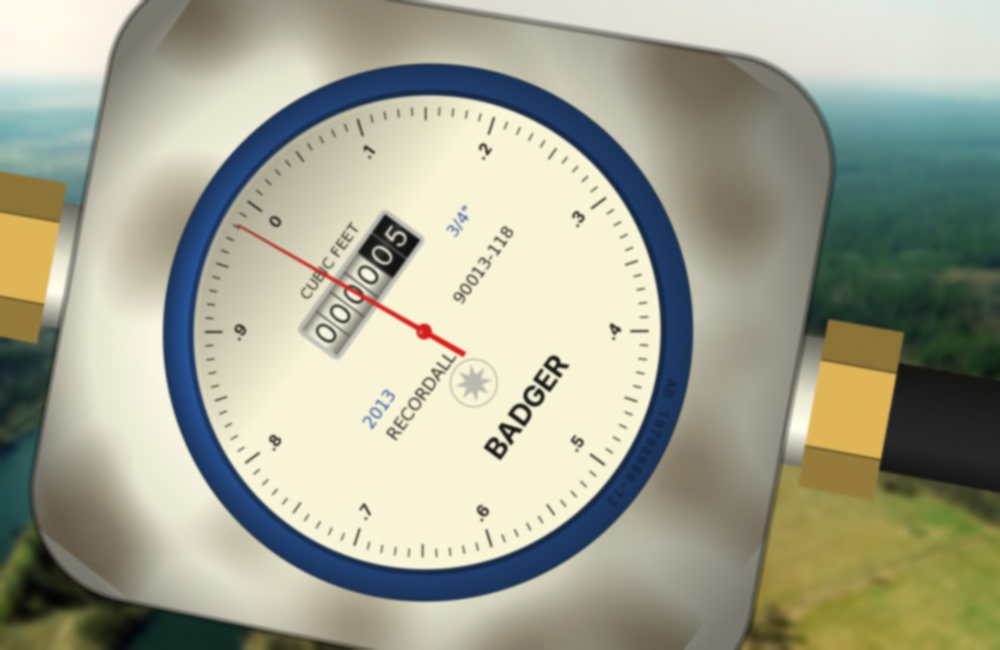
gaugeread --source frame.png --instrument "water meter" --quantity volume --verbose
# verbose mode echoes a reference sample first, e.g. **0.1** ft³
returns **4.98** ft³
